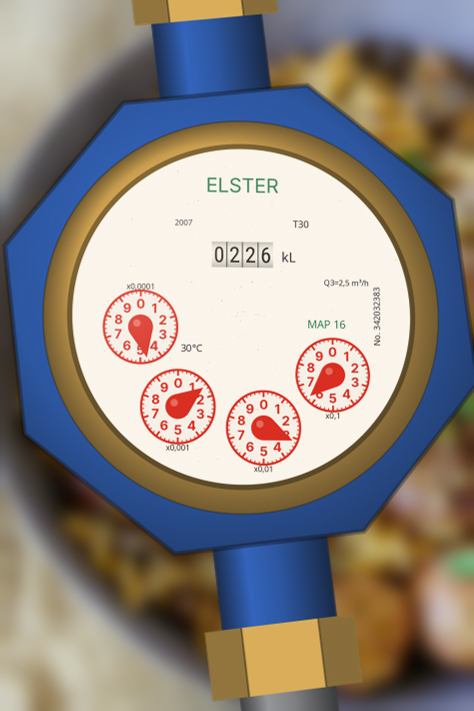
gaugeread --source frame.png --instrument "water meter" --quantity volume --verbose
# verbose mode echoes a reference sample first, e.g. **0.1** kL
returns **226.6314** kL
